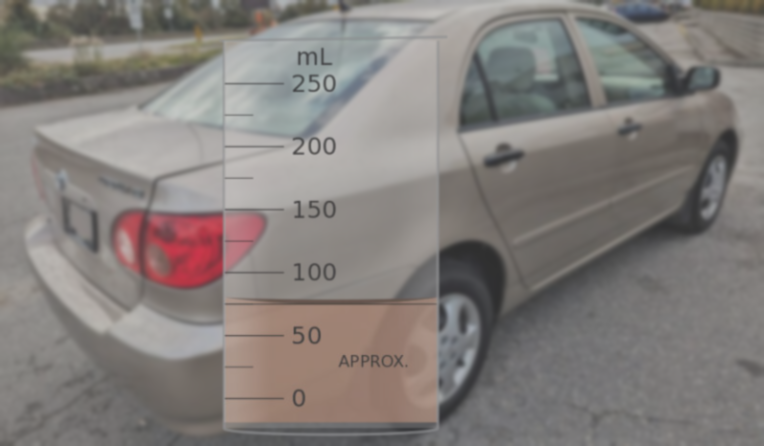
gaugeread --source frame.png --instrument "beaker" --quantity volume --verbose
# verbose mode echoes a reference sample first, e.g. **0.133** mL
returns **75** mL
